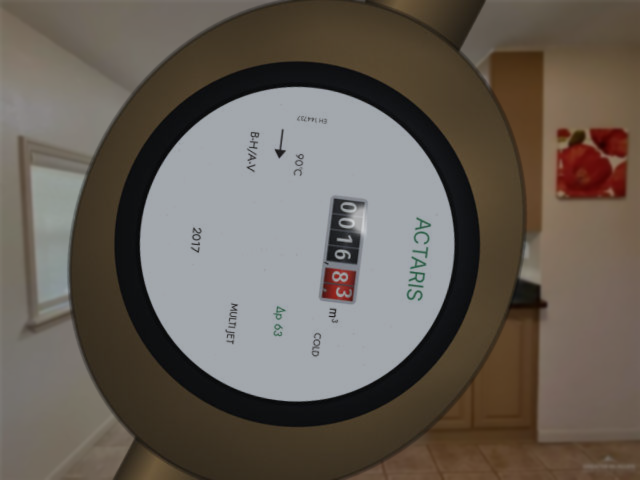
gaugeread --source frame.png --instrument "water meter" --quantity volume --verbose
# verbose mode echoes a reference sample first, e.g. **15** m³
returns **16.83** m³
